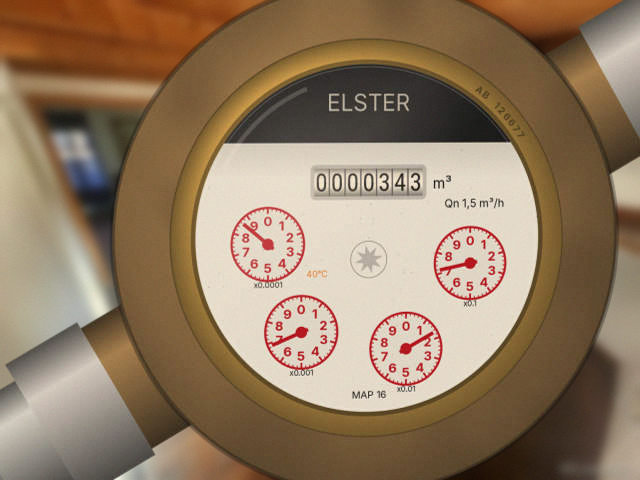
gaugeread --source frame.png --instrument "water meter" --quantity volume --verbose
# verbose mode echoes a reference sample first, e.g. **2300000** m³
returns **343.7168** m³
